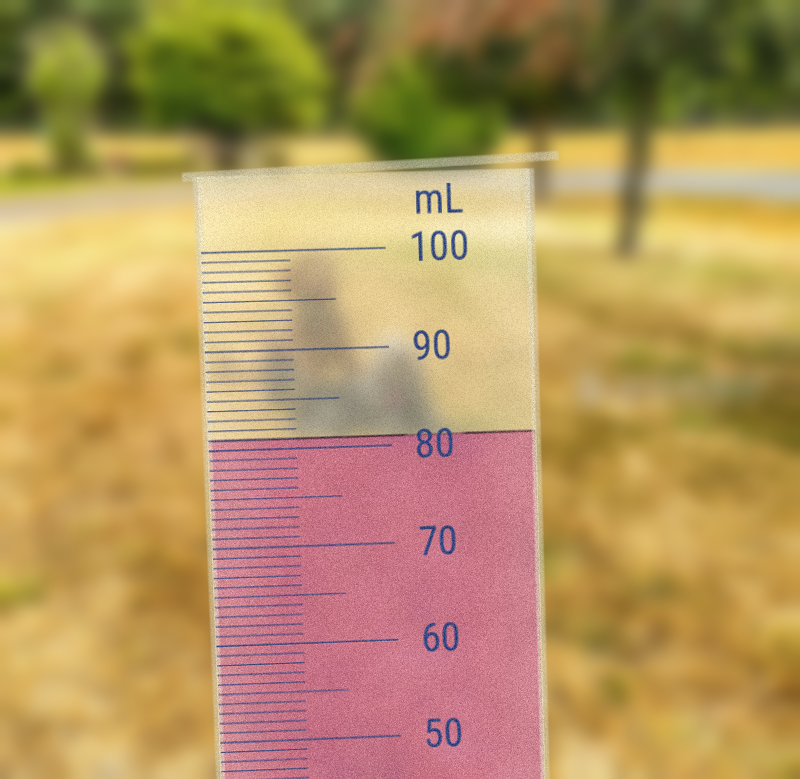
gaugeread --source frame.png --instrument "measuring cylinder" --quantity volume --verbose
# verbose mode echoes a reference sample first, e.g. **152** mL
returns **81** mL
